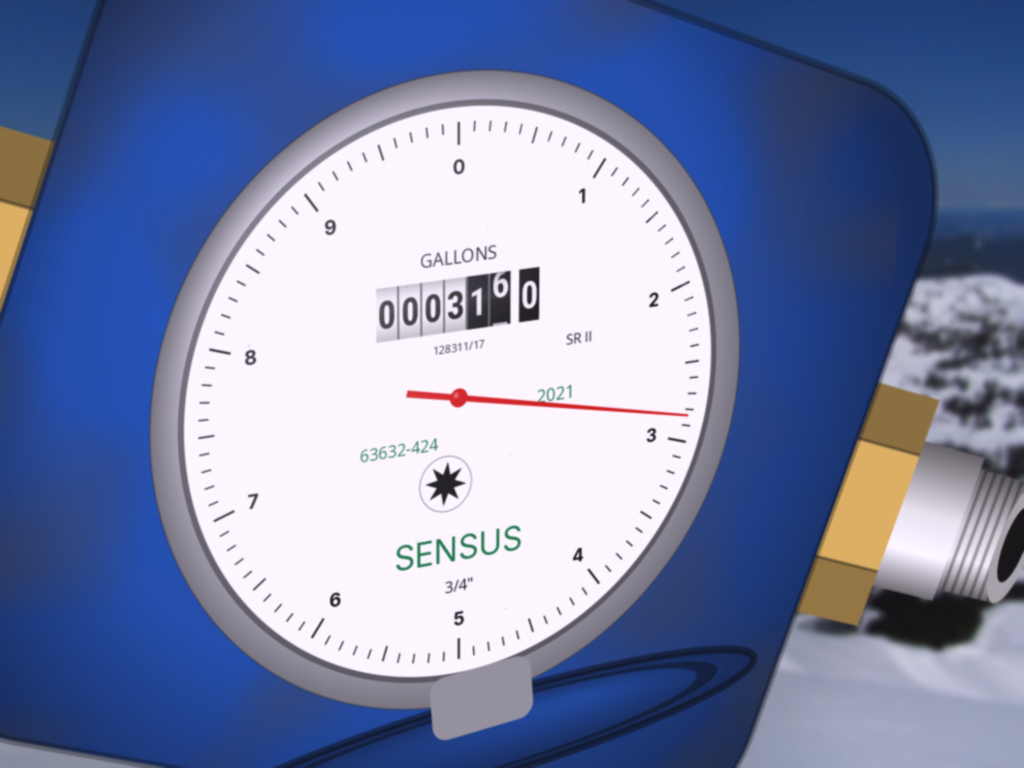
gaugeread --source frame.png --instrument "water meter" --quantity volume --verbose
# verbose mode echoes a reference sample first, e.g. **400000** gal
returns **3162.8** gal
